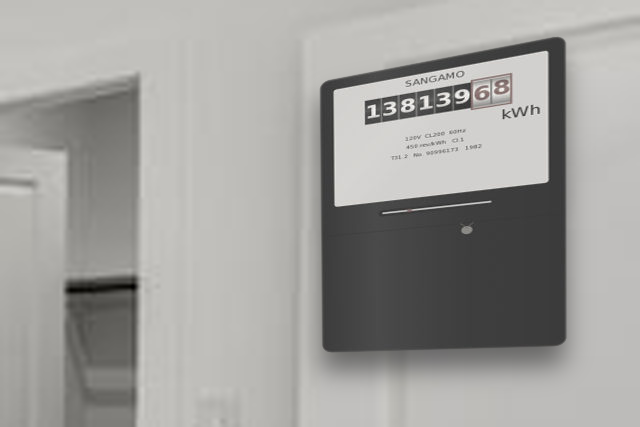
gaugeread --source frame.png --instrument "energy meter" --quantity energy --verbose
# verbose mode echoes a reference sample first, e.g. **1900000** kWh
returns **138139.68** kWh
